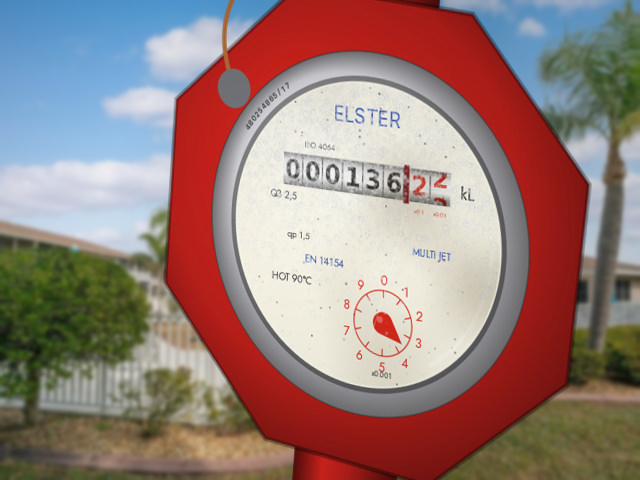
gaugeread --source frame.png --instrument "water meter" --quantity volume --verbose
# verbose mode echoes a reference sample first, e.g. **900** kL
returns **136.223** kL
